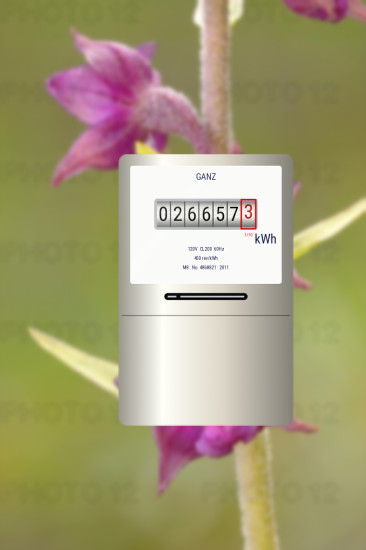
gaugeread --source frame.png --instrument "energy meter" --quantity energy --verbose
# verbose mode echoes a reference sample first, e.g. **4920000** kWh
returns **26657.3** kWh
